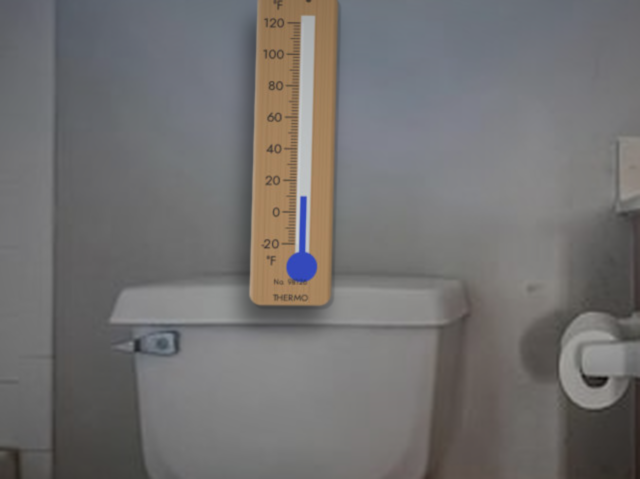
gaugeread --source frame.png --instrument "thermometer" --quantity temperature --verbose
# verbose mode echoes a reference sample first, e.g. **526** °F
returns **10** °F
